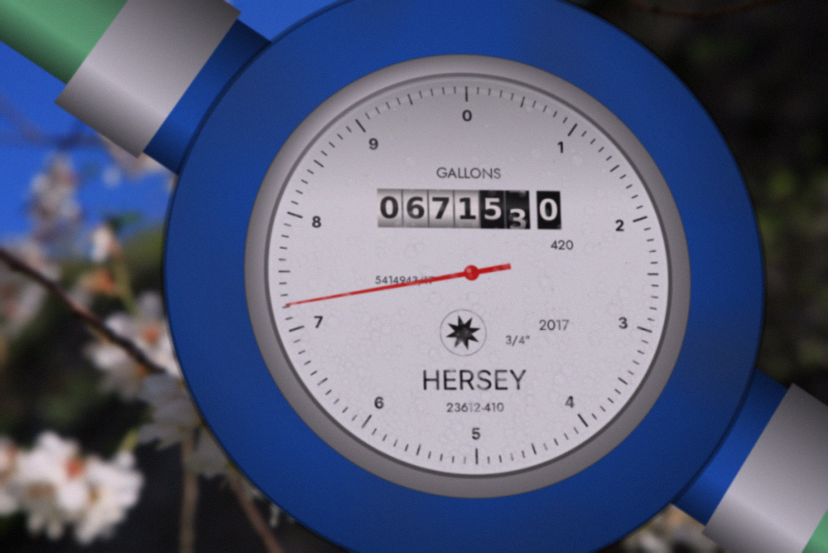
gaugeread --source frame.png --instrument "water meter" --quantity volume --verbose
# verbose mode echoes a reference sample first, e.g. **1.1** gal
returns **671527.2** gal
